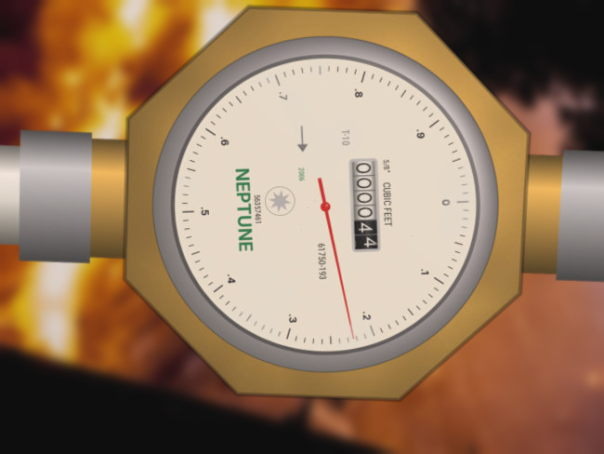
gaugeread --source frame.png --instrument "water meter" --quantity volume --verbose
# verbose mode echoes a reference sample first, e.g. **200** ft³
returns **44.22** ft³
